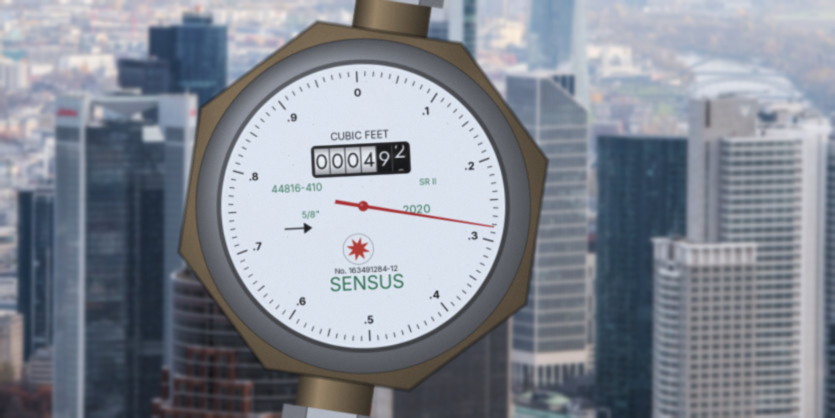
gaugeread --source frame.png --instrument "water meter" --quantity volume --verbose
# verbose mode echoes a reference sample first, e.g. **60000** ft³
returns **492.28** ft³
